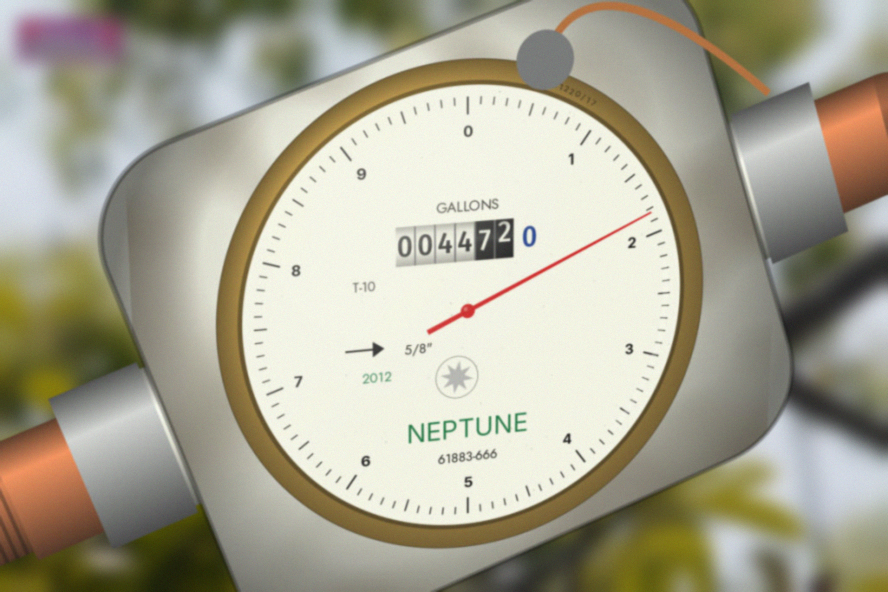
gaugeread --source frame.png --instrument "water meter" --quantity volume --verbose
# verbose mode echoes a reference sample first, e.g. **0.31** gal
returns **44721.8** gal
